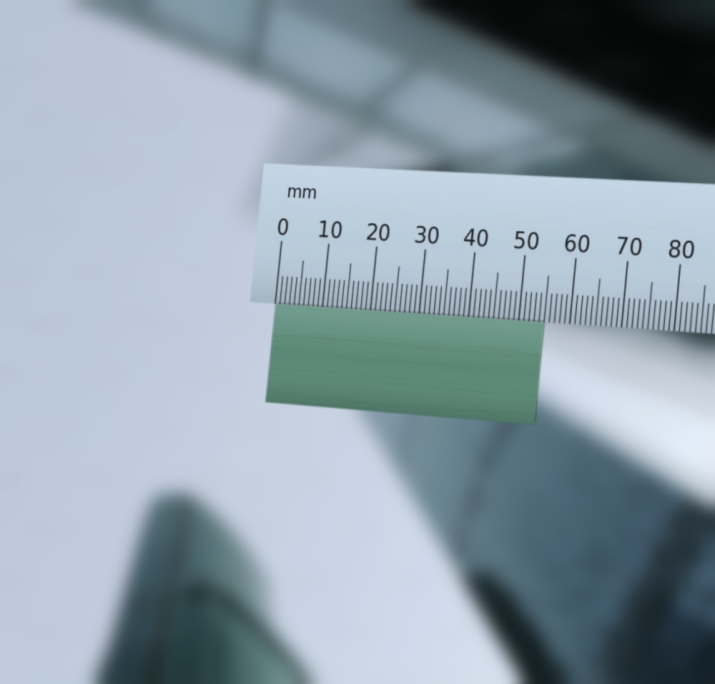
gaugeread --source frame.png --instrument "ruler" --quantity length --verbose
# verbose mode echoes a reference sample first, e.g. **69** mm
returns **55** mm
